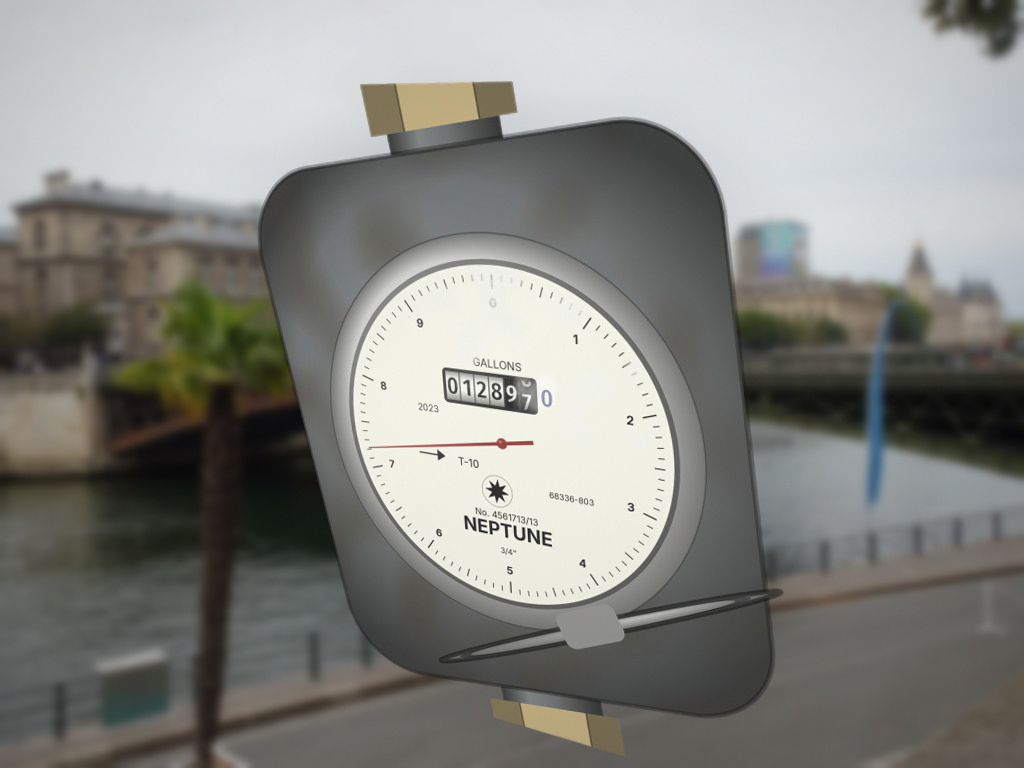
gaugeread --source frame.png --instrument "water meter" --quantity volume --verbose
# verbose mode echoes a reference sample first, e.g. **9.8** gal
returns **128967.2** gal
